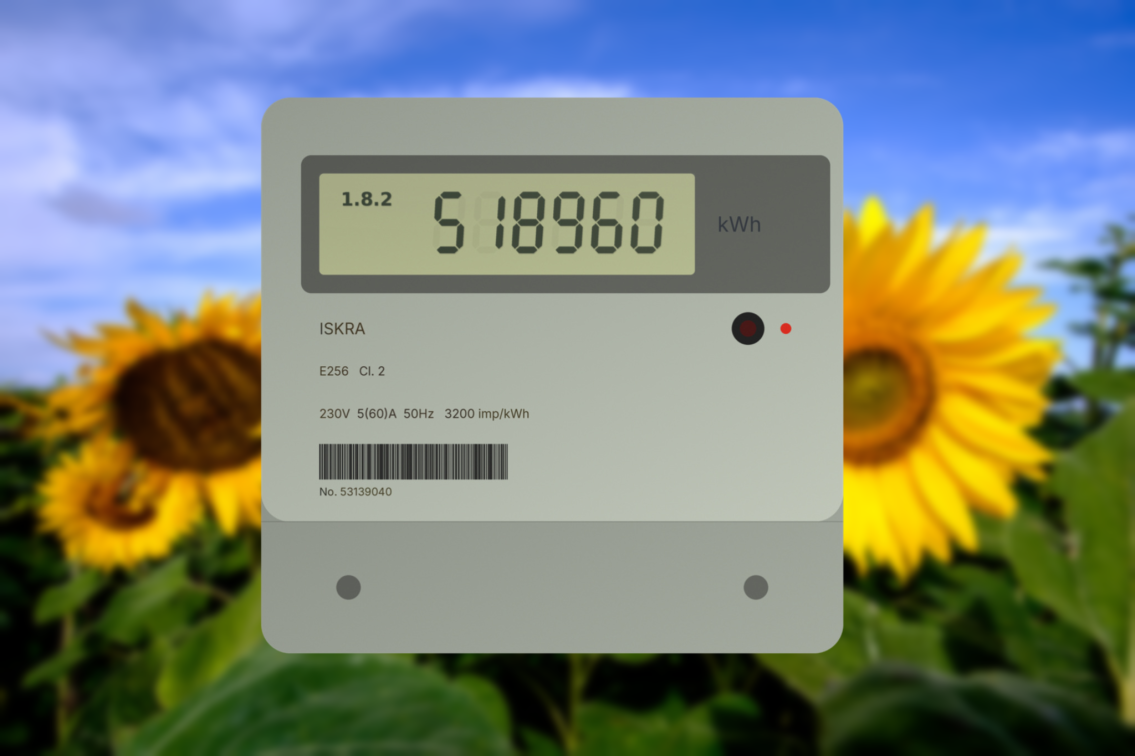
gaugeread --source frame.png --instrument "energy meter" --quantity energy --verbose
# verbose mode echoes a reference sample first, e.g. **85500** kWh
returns **518960** kWh
